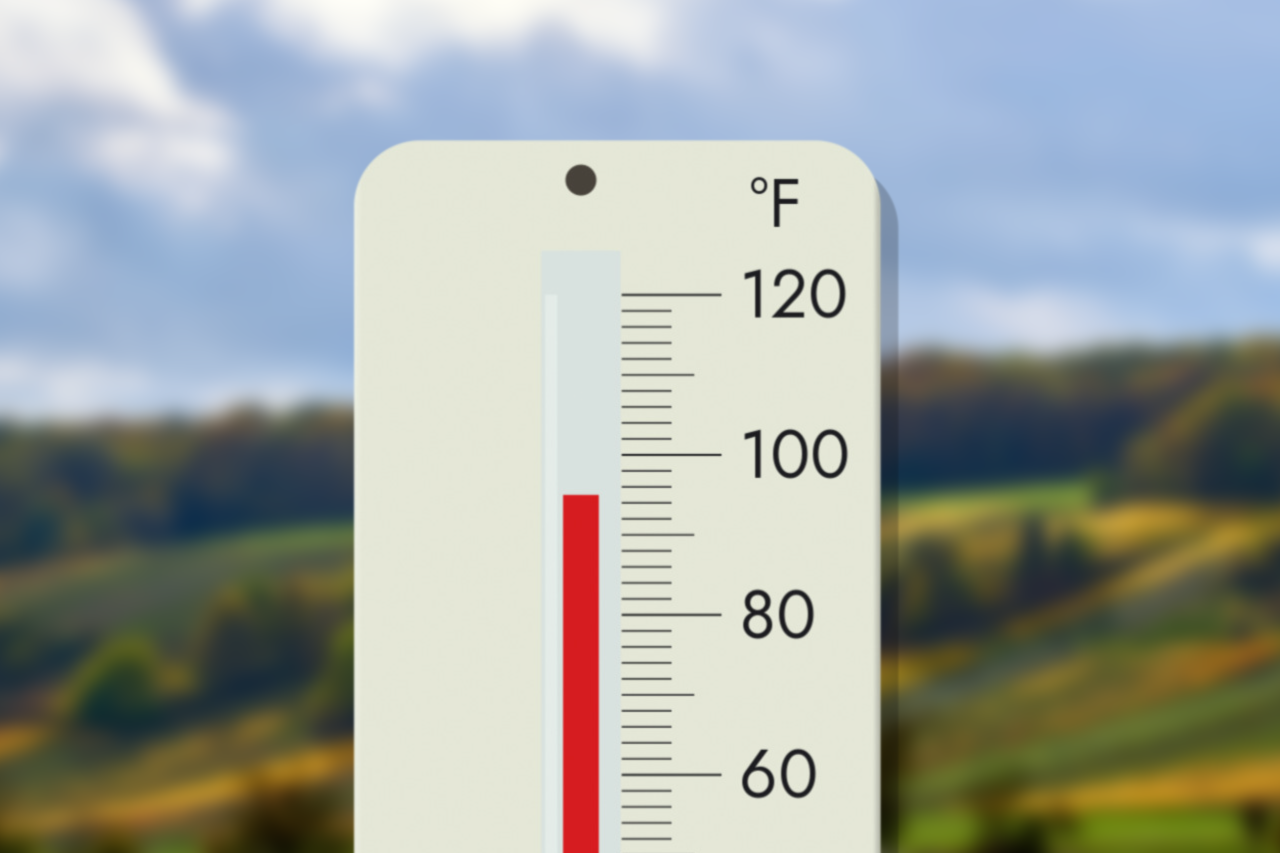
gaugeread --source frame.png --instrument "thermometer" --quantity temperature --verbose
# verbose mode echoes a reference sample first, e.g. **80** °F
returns **95** °F
